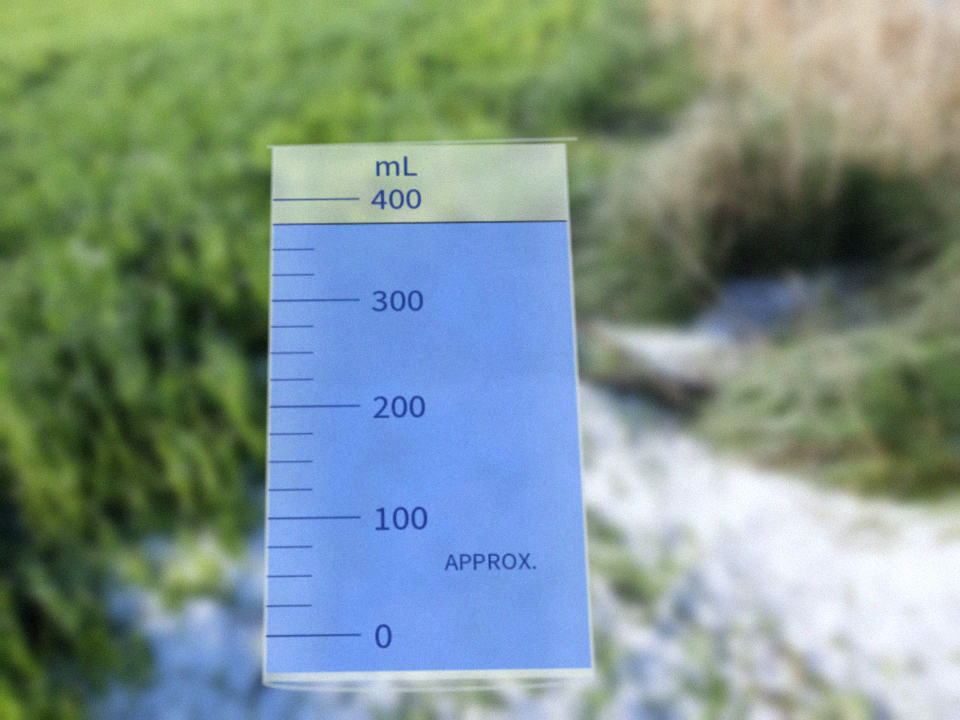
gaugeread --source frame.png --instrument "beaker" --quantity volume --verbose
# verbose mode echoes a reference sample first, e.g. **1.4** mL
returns **375** mL
